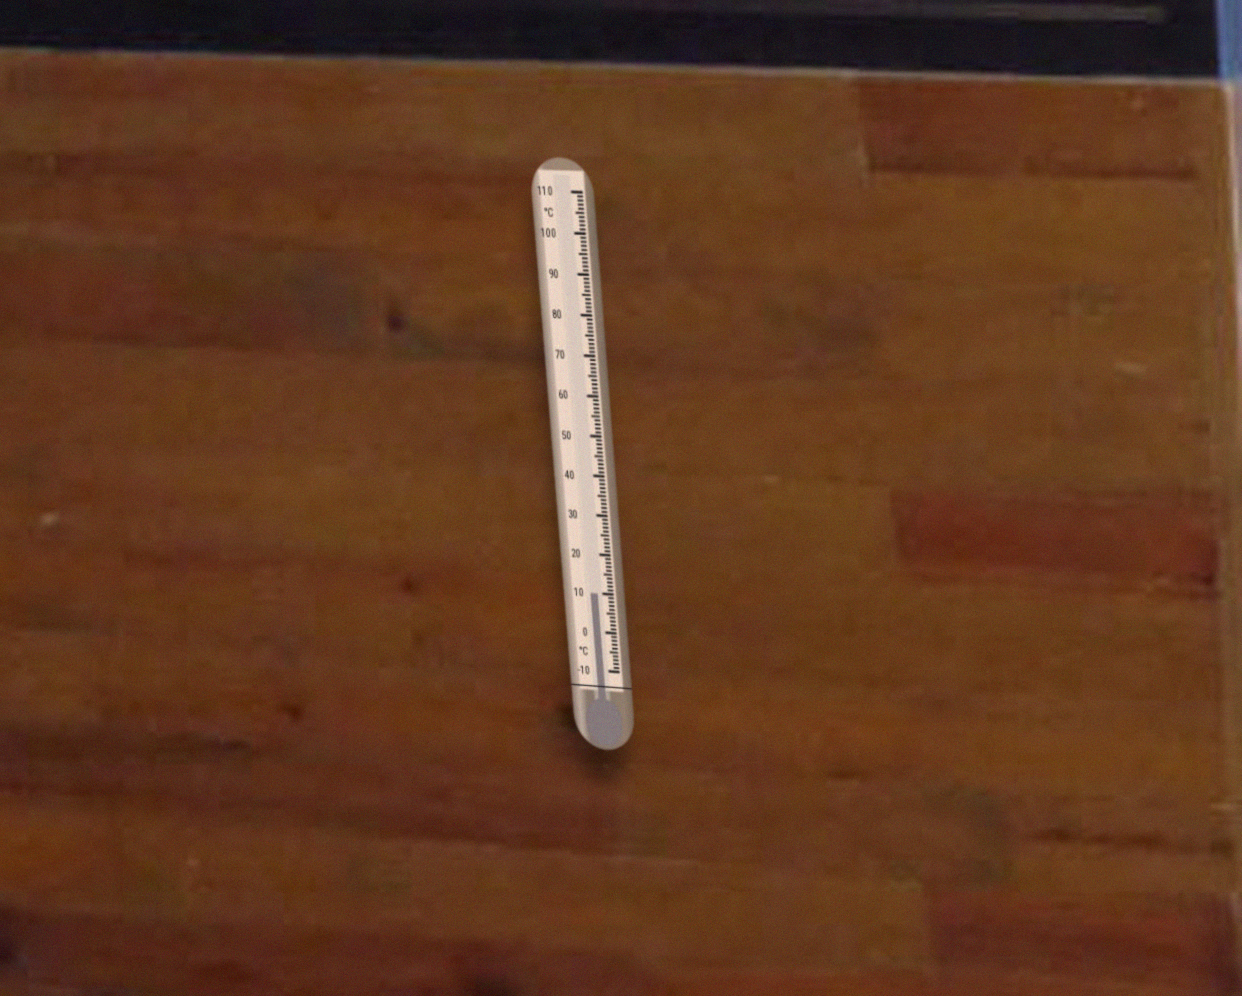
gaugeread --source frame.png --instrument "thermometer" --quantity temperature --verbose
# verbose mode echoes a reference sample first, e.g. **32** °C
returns **10** °C
